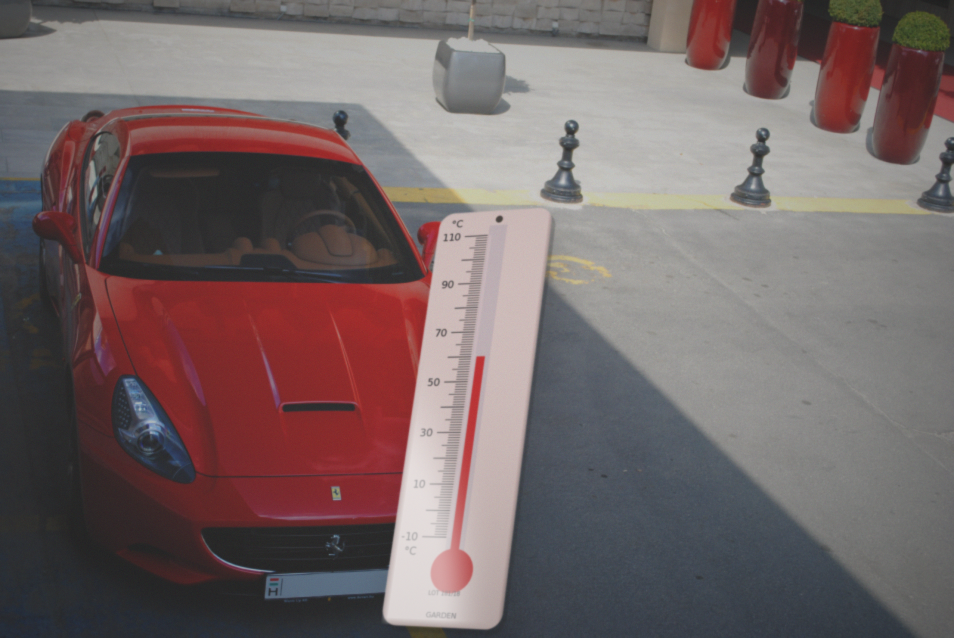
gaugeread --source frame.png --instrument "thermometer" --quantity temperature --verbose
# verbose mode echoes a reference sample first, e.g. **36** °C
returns **60** °C
